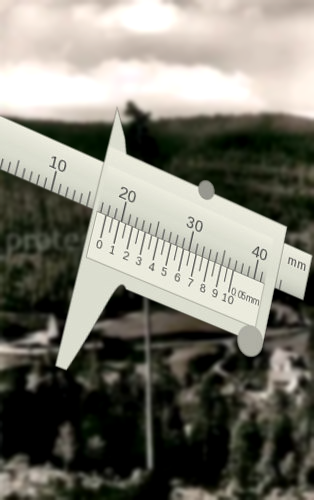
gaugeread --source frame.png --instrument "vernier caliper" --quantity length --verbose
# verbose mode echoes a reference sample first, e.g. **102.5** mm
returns **17.8** mm
